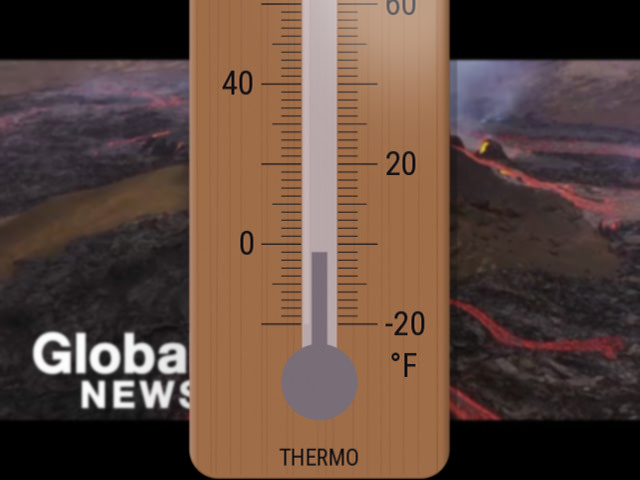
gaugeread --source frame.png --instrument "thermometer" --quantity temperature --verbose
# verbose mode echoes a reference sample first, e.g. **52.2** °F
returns **-2** °F
